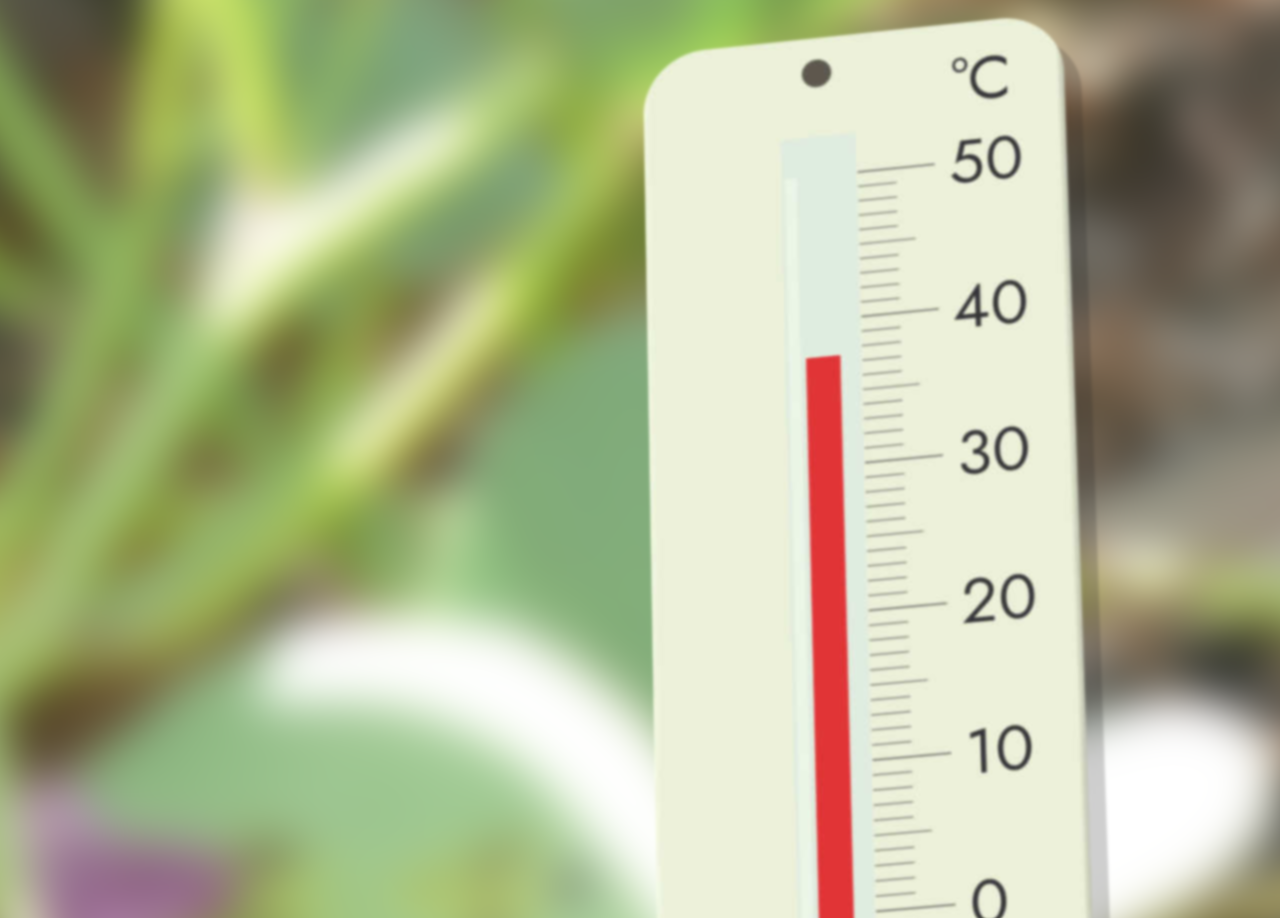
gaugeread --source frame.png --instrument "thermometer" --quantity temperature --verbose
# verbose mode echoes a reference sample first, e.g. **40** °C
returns **37.5** °C
